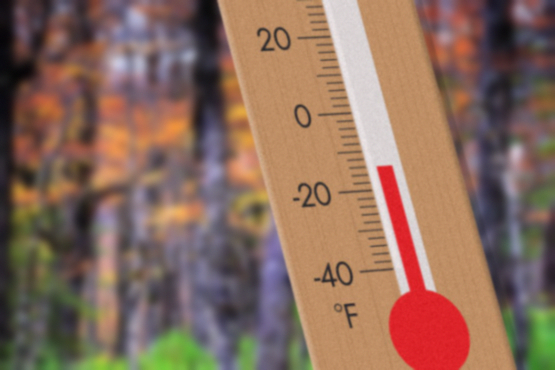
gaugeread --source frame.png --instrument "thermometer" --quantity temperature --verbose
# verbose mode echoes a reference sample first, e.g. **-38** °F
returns **-14** °F
